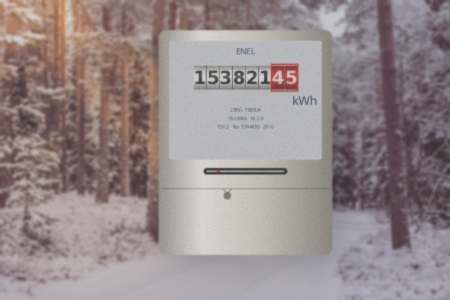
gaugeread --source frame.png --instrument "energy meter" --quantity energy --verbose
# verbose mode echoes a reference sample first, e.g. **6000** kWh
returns **153821.45** kWh
